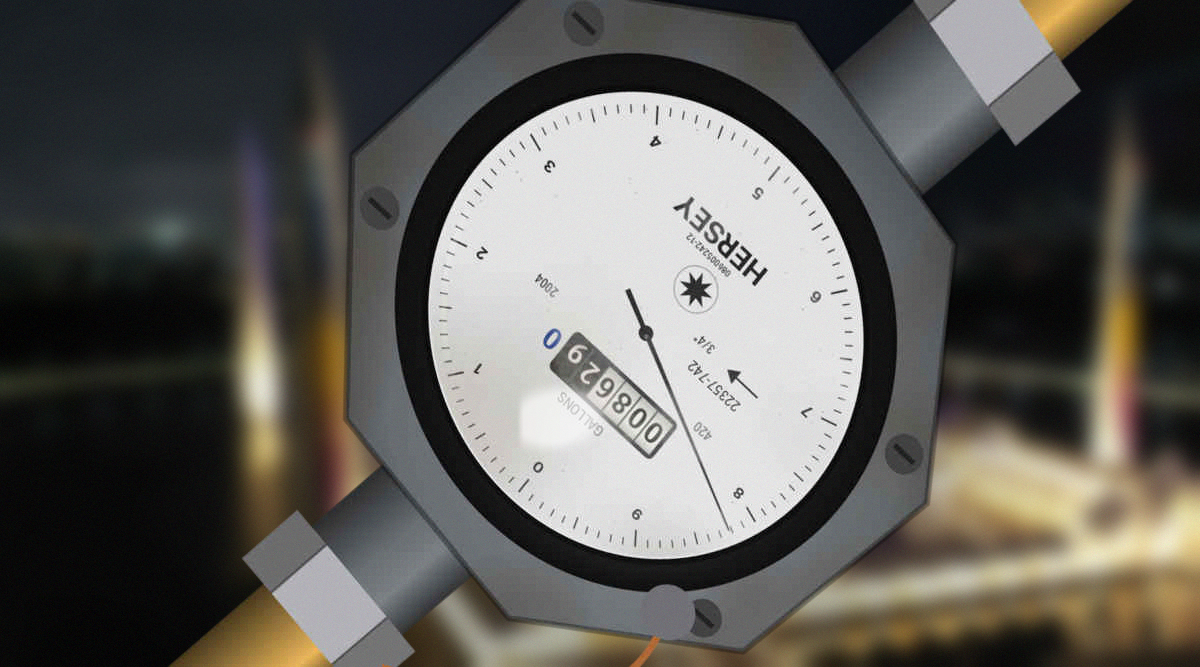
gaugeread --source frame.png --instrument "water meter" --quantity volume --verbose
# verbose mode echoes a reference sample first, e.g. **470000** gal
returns **86288.2** gal
